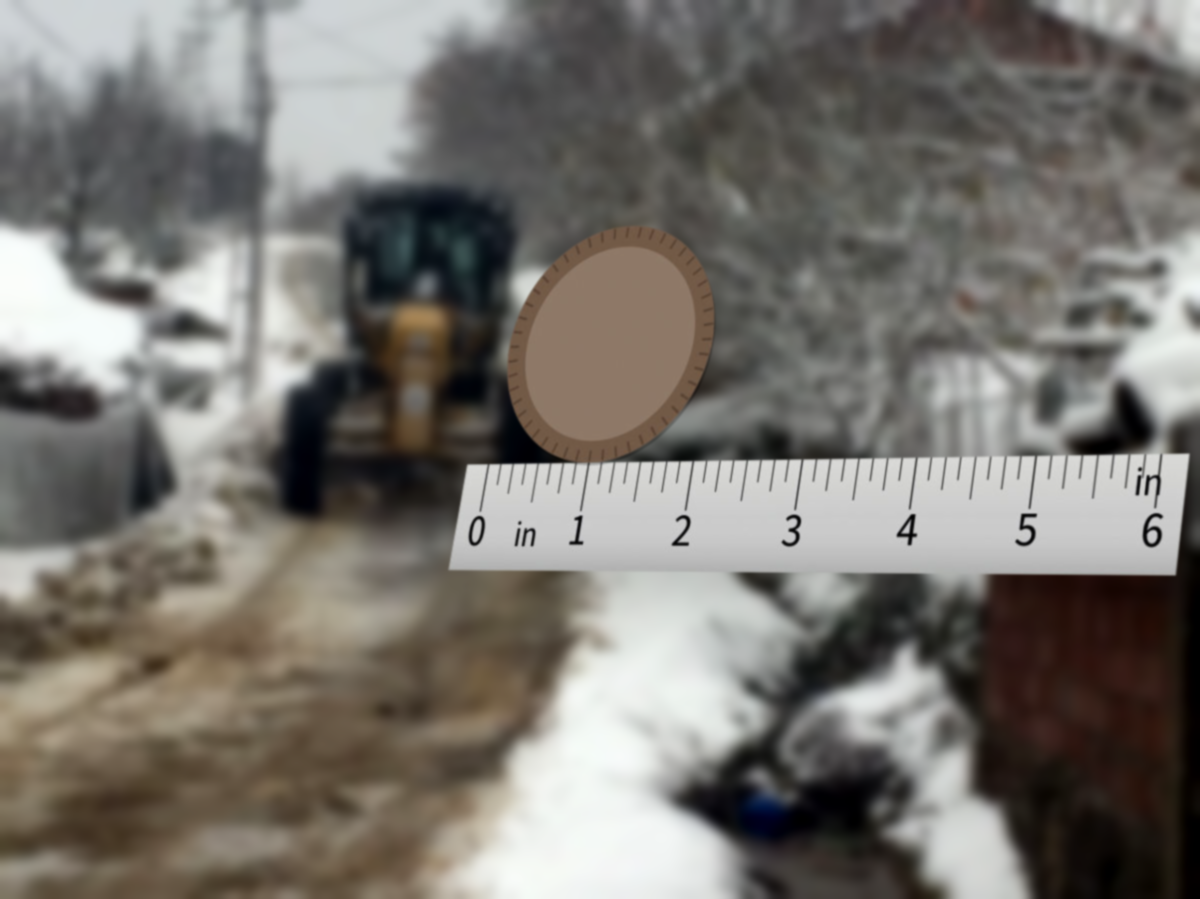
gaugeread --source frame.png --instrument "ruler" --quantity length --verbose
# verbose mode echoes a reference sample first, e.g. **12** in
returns **2** in
